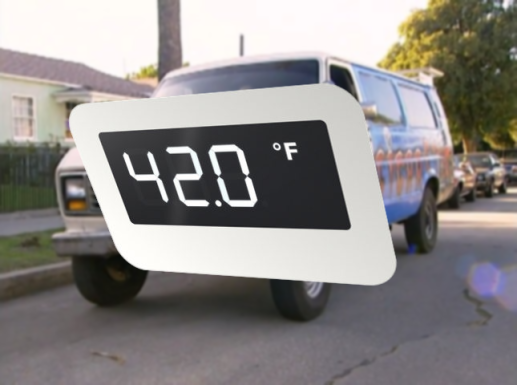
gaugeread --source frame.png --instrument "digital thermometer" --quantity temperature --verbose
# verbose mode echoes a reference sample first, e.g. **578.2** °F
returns **42.0** °F
